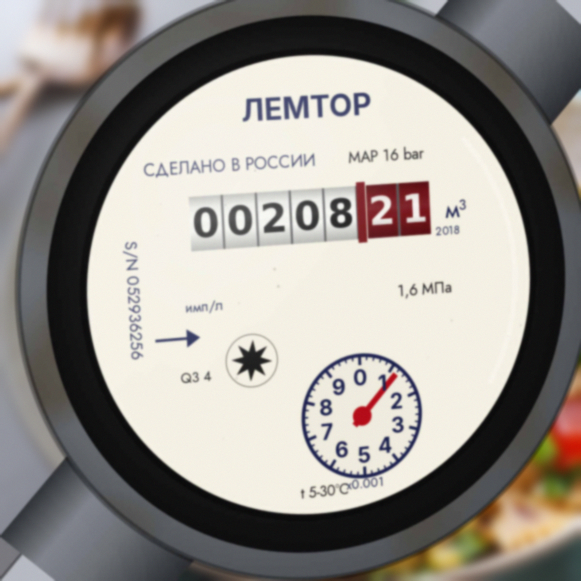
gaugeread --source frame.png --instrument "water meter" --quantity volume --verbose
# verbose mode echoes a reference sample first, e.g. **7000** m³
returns **208.211** m³
